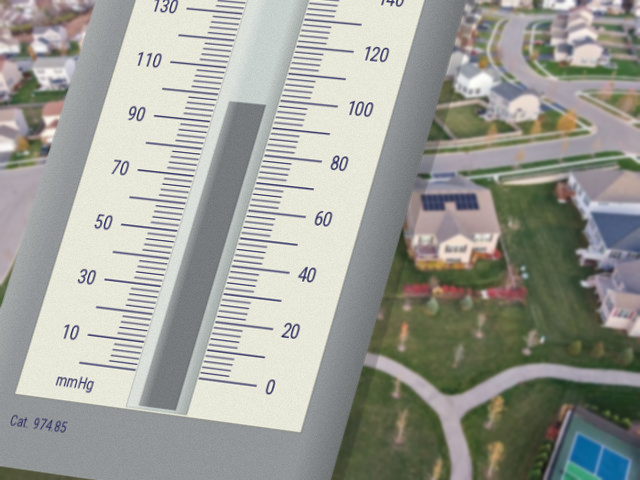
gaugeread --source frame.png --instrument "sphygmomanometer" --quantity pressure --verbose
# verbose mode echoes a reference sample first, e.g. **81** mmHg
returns **98** mmHg
